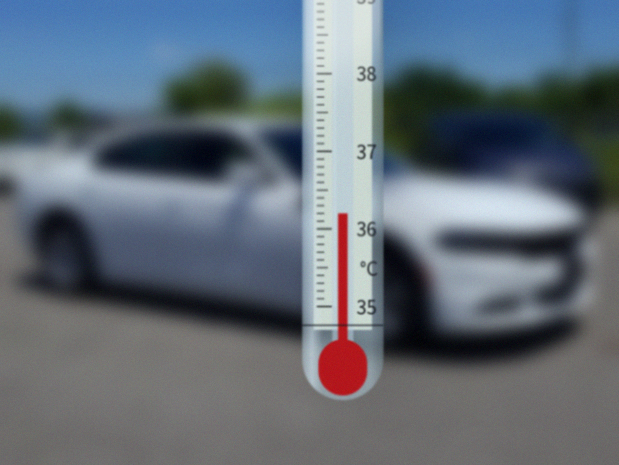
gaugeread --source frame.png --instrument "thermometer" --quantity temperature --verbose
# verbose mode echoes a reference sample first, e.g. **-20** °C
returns **36.2** °C
